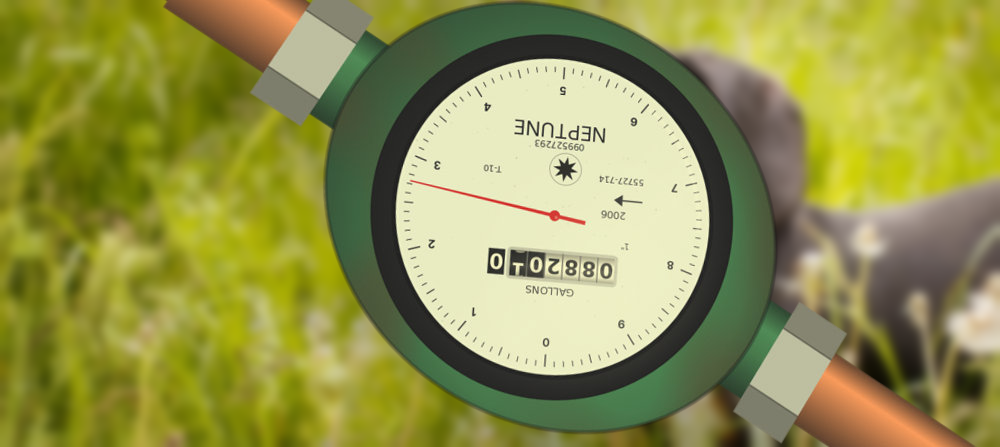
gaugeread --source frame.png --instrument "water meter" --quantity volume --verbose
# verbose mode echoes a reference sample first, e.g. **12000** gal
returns **882012.7** gal
